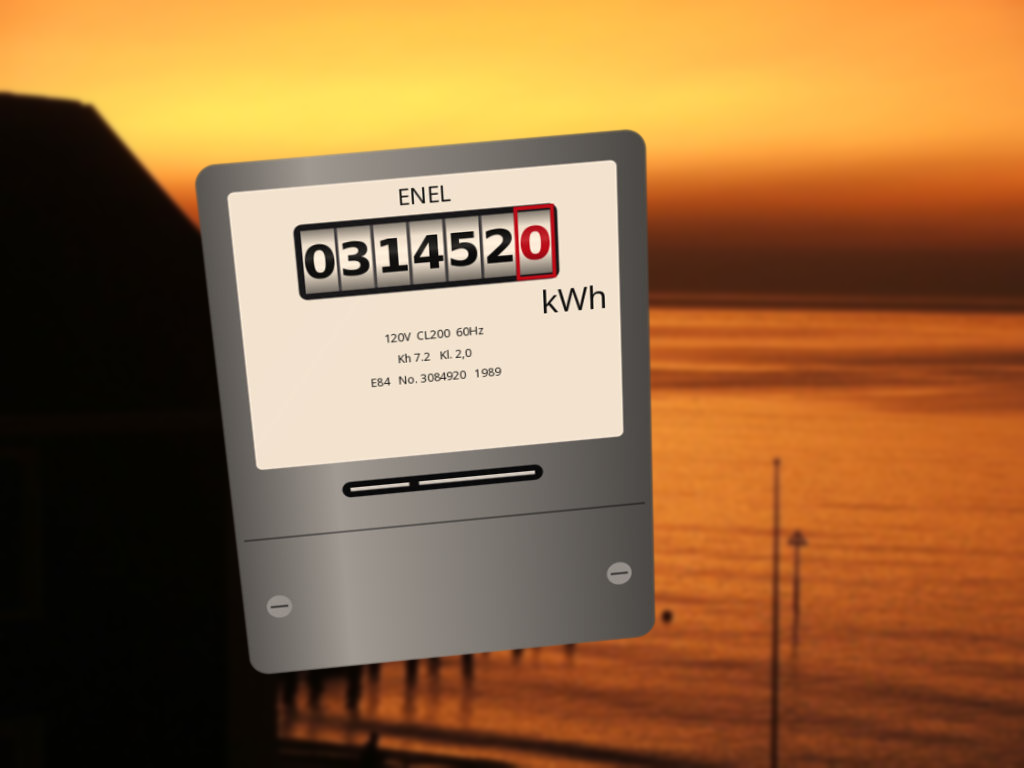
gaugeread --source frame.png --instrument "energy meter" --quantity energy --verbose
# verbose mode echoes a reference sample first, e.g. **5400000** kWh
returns **31452.0** kWh
